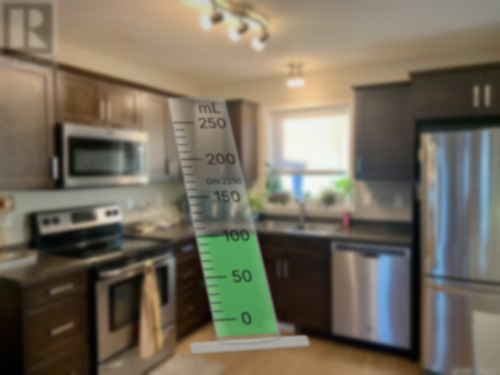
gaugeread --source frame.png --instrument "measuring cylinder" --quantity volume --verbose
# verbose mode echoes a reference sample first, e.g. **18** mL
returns **100** mL
